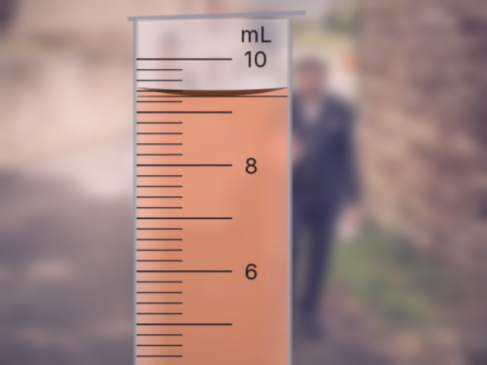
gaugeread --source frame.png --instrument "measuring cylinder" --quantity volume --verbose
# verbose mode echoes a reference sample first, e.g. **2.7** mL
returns **9.3** mL
